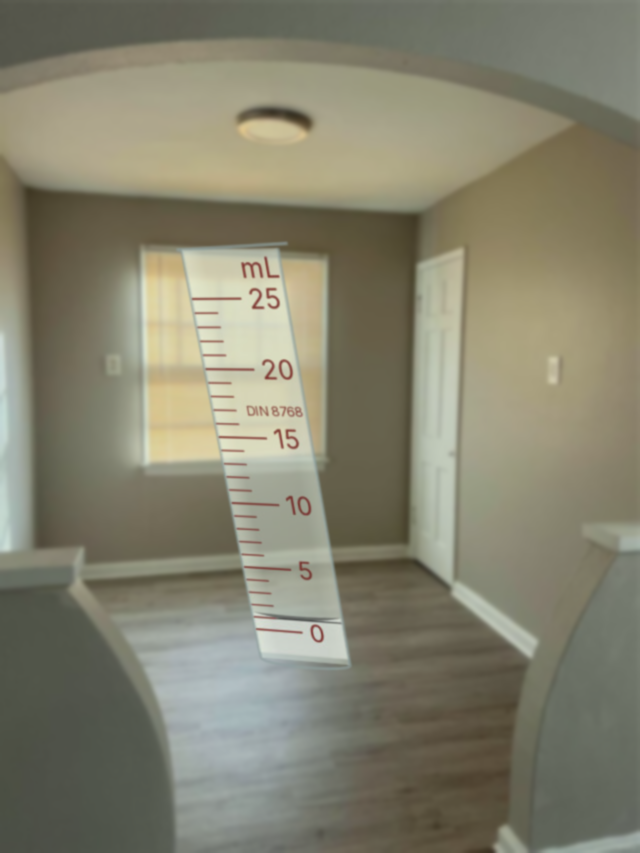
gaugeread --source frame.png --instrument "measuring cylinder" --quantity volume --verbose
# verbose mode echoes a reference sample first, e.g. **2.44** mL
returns **1** mL
